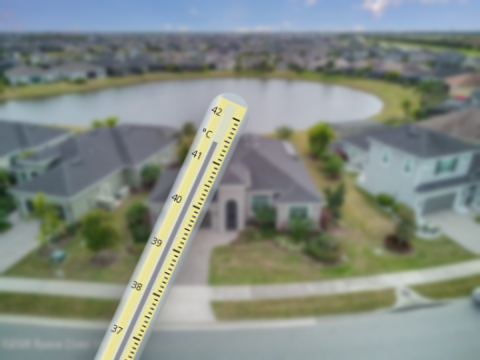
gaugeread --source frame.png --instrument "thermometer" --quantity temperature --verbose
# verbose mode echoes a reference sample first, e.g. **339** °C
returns **41.4** °C
